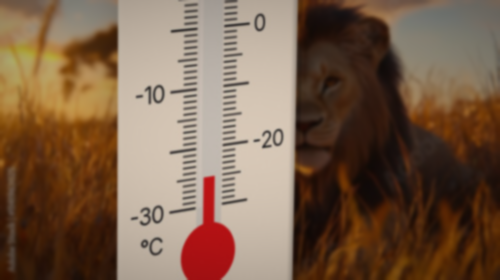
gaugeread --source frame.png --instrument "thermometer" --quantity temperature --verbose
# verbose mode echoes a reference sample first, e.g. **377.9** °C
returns **-25** °C
